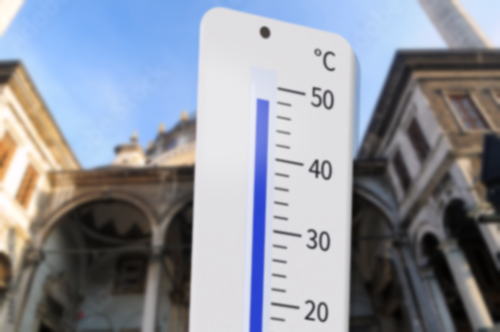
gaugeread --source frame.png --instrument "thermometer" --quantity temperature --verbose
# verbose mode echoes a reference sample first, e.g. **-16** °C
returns **48** °C
